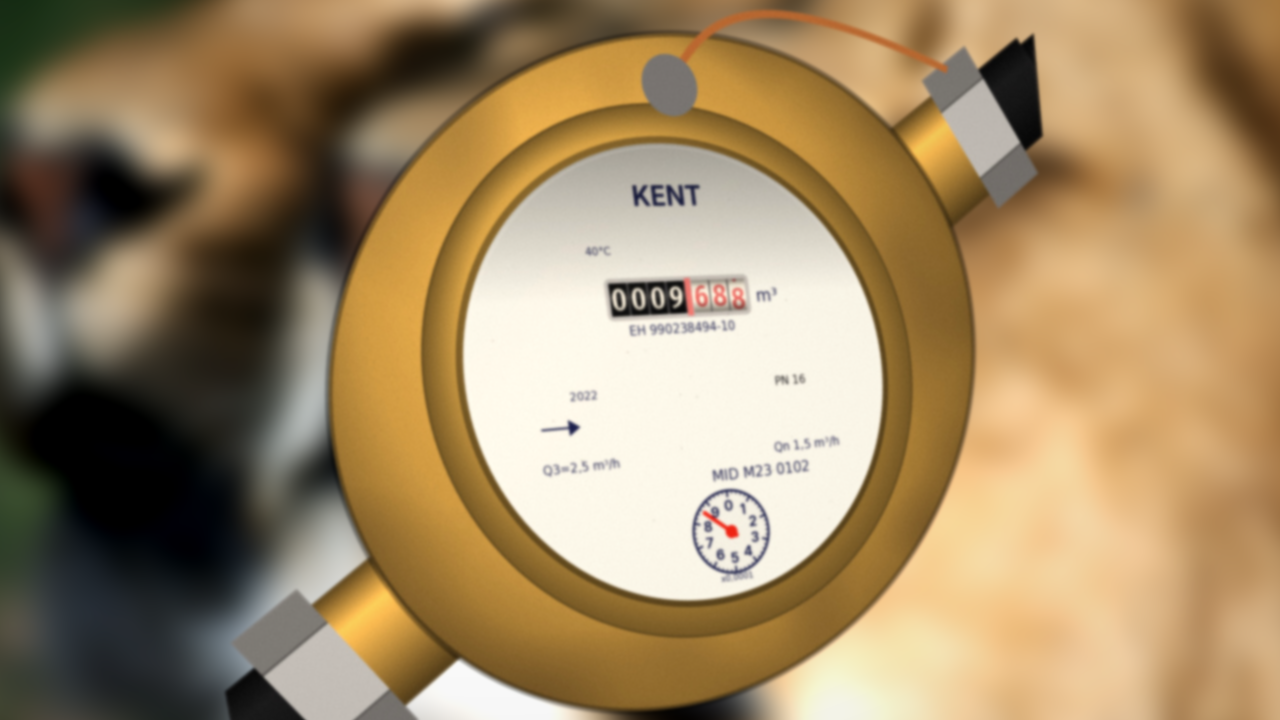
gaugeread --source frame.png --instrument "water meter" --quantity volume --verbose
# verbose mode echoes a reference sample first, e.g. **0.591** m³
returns **9.6878** m³
